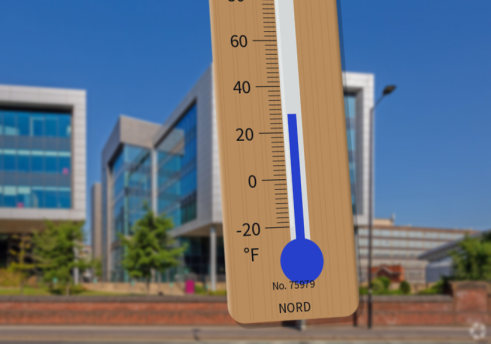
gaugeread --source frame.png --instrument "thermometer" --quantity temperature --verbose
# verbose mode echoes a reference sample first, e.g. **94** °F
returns **28** °F
